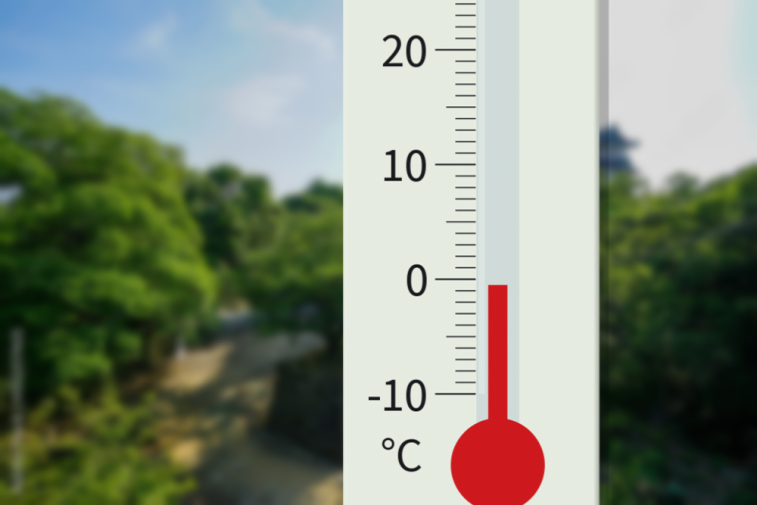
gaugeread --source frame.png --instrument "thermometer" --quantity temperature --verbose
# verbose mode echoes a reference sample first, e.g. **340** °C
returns **-0.5** °C
